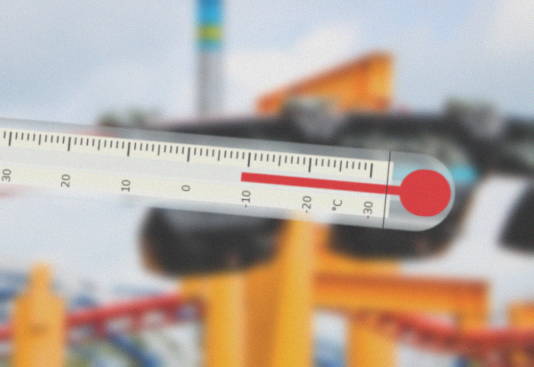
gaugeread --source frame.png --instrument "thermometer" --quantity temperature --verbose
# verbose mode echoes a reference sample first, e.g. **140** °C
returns **-9** °C
